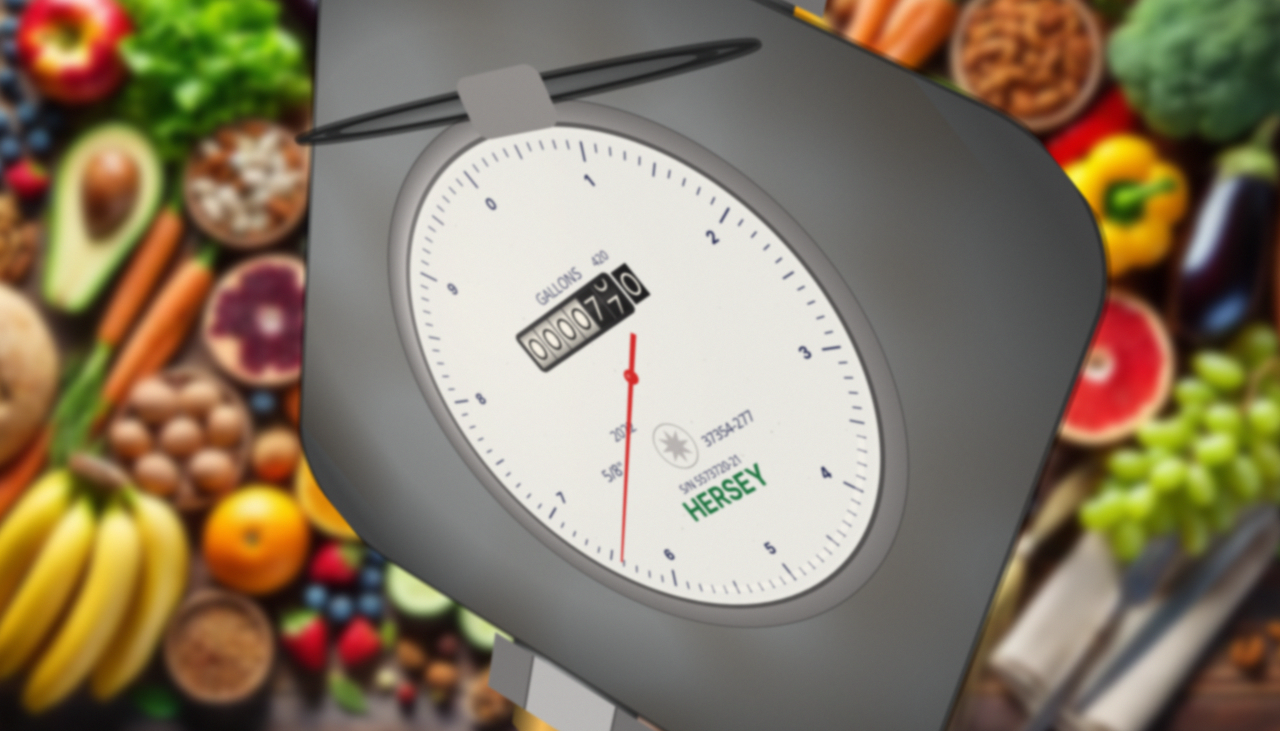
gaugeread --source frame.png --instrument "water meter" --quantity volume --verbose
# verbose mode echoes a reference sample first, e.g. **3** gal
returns **766.4** gal
